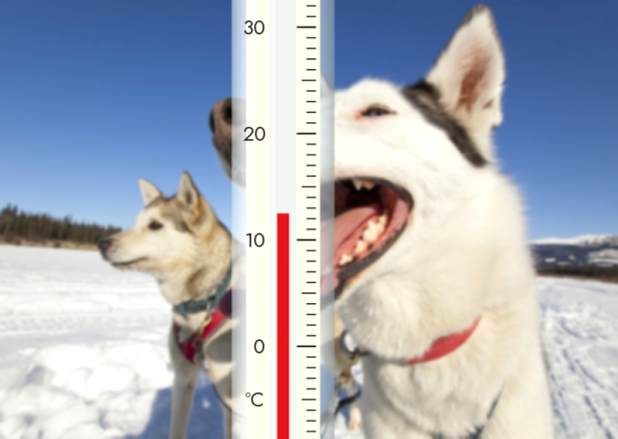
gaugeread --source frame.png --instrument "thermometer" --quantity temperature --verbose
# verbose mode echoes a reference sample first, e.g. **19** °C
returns **12.5** °C
